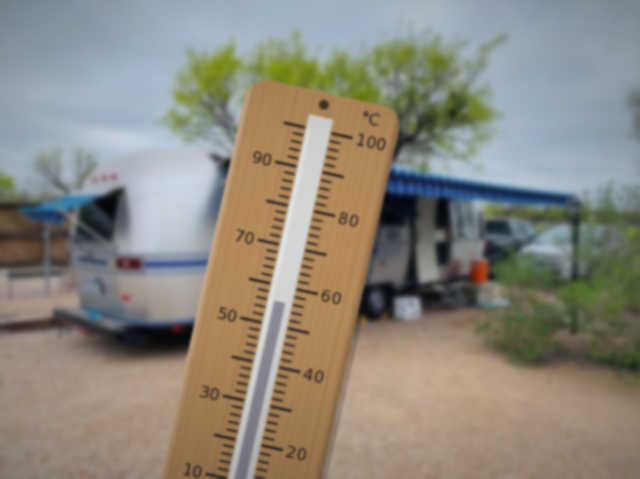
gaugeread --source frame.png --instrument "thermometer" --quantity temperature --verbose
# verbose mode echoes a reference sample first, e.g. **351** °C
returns **56** °C
